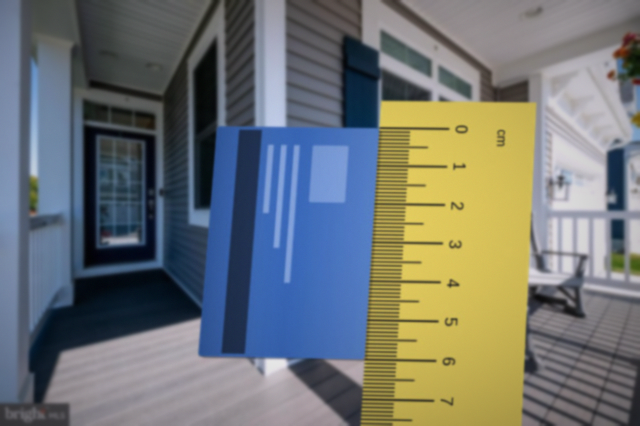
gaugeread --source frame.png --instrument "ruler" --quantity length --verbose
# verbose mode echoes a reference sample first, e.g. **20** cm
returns **6** cm
